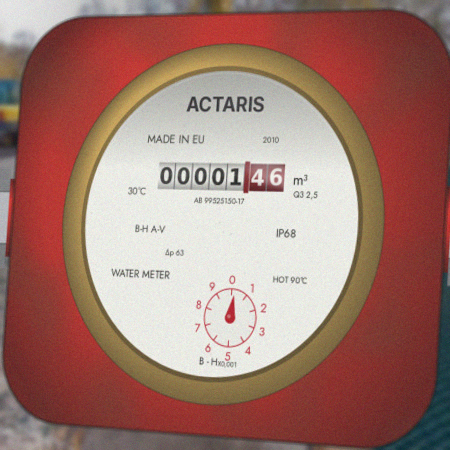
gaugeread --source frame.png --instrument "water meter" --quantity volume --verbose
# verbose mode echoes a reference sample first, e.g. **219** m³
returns **1.460** m³
